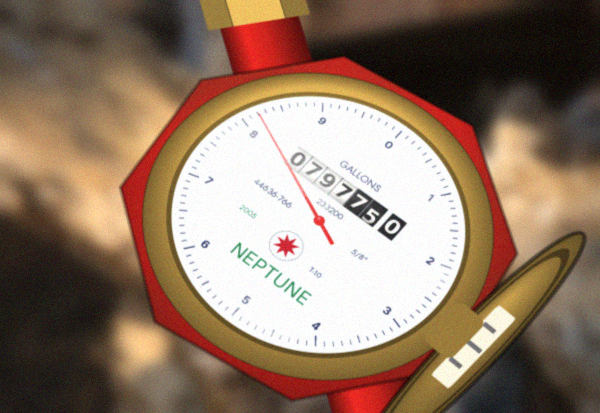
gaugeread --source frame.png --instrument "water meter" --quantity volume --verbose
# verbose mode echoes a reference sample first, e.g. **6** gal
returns **797748.2** gal
